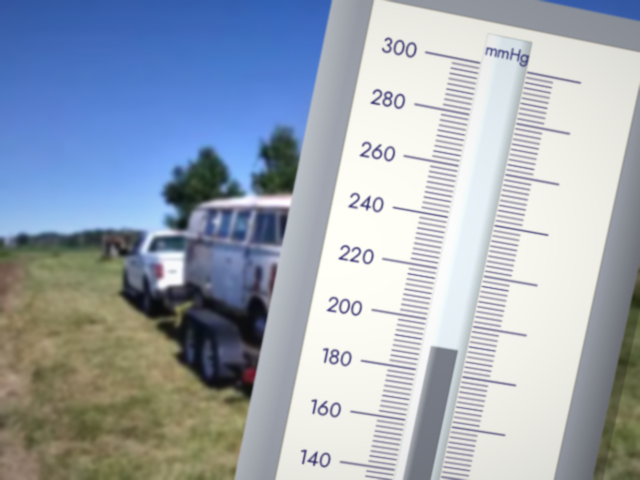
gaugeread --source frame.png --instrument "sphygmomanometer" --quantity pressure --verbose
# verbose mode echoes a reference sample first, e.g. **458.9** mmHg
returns **190** mmHg
